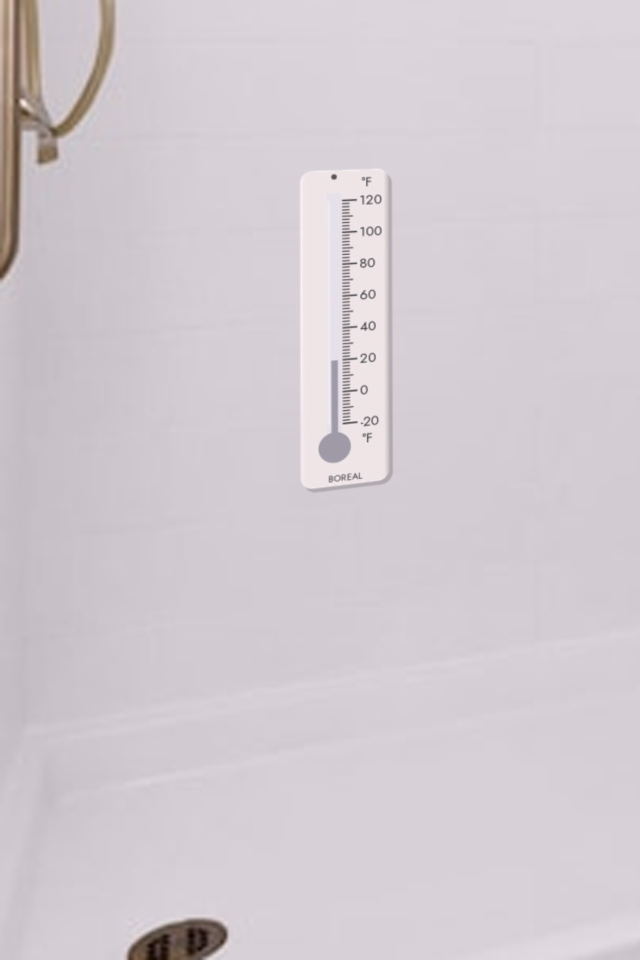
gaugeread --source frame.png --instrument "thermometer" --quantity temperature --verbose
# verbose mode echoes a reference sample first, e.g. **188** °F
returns **20** °F
